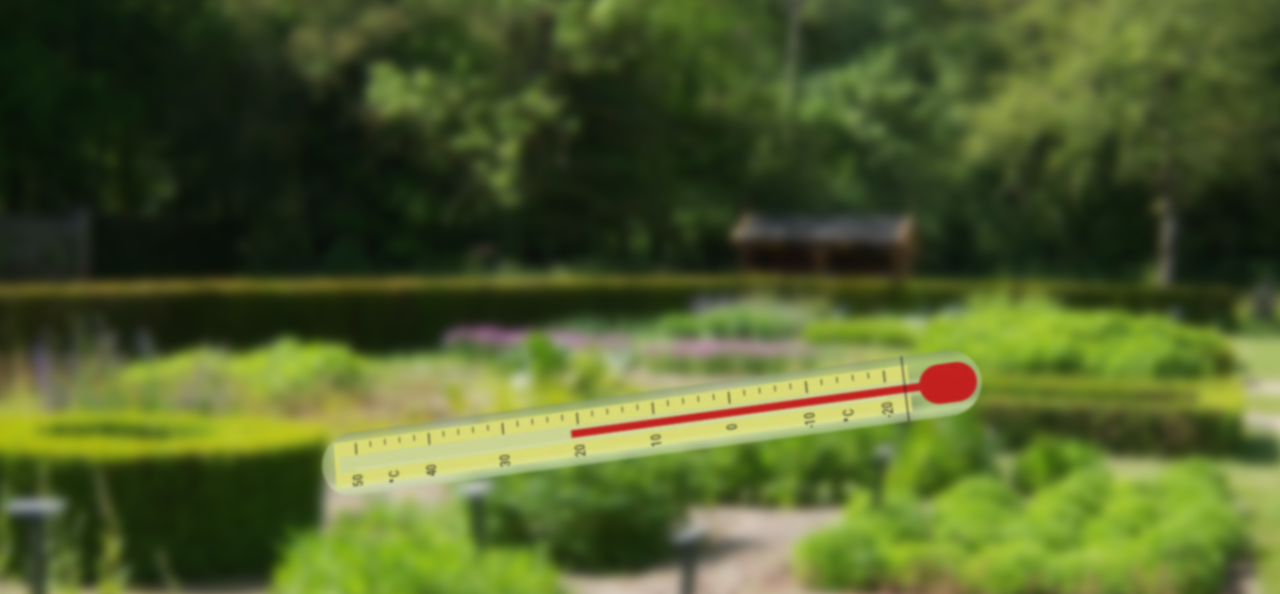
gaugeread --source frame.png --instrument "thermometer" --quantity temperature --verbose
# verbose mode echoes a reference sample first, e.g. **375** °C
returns **21** °C
